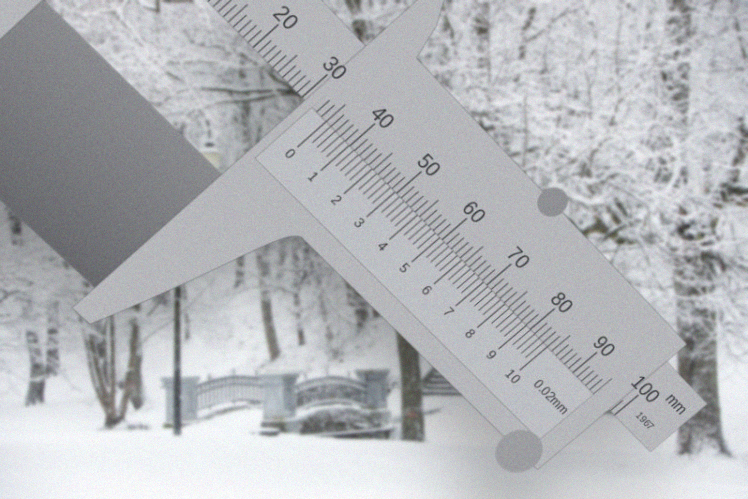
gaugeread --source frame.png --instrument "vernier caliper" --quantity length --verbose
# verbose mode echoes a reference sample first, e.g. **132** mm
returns **35.0** mm
